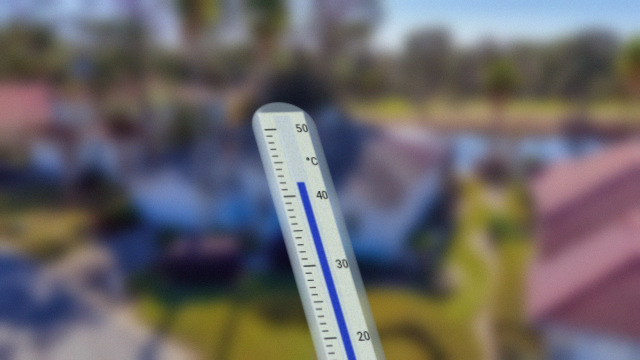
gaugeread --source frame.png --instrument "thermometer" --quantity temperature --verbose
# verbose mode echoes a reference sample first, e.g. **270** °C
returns **42** °C
